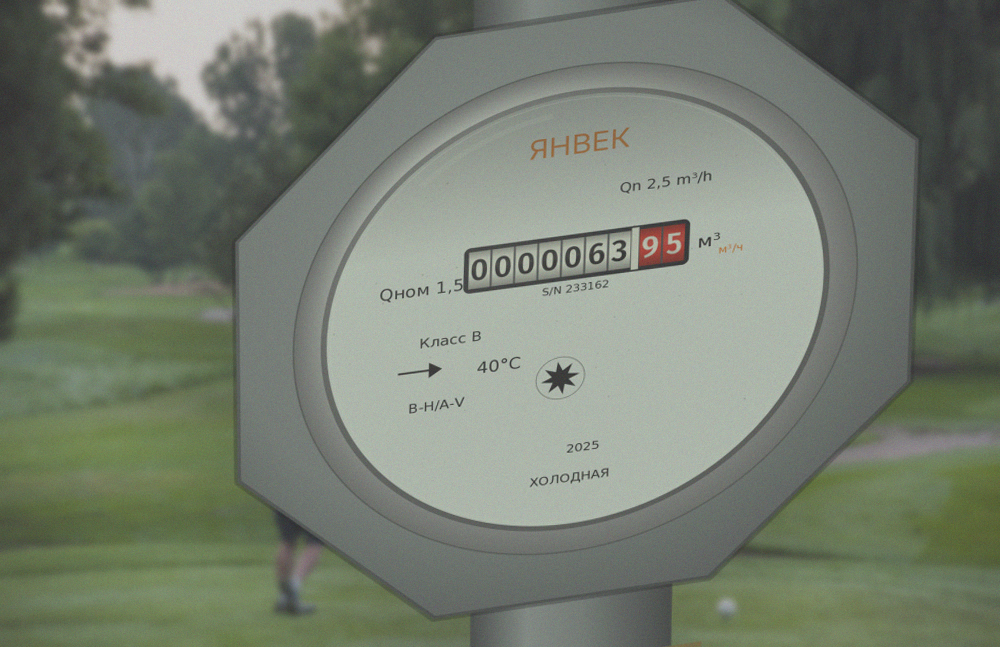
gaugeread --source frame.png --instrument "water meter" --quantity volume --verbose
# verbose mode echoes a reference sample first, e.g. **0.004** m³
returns **63.95** m³
